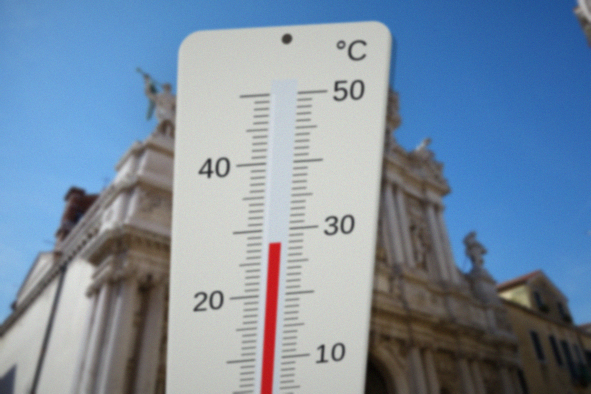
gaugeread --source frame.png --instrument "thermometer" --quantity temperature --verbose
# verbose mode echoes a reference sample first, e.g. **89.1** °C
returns **28** °C
